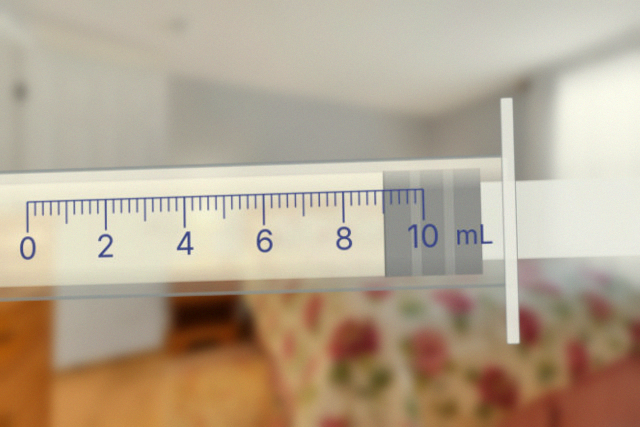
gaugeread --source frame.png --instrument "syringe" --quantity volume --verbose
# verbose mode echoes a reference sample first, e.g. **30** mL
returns **9** mL
